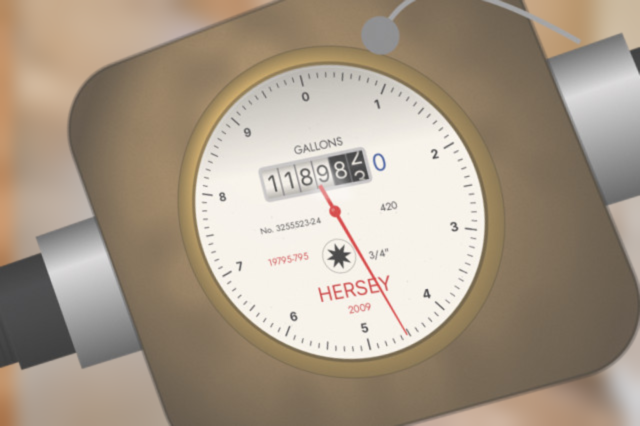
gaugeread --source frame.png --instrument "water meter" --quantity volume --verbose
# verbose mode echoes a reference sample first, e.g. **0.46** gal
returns **1189824.5** gal
